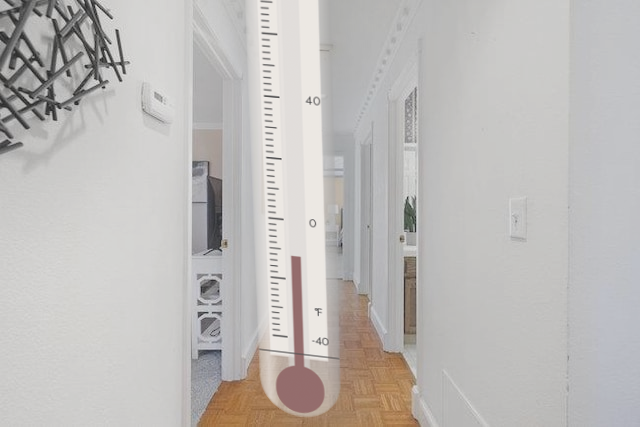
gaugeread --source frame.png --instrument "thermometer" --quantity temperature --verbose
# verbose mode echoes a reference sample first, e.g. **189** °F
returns **-12** °F
